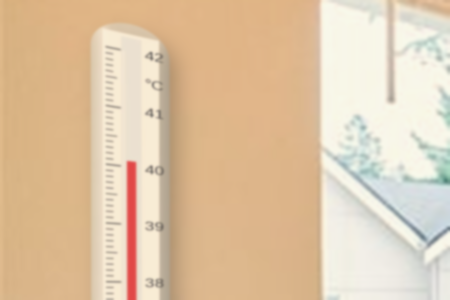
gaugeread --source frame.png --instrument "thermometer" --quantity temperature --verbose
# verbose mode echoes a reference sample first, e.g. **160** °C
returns **40.1** °C
